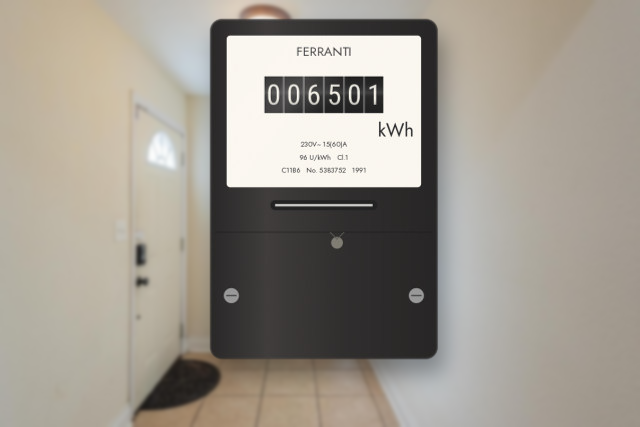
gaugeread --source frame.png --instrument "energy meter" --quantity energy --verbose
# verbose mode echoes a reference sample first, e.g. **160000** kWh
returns **6501** kWh
